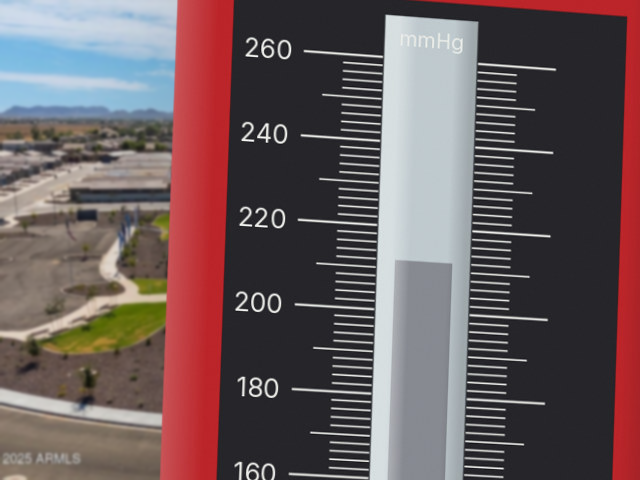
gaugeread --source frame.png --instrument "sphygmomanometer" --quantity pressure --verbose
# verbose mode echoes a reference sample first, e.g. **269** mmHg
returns **212** mmHg
